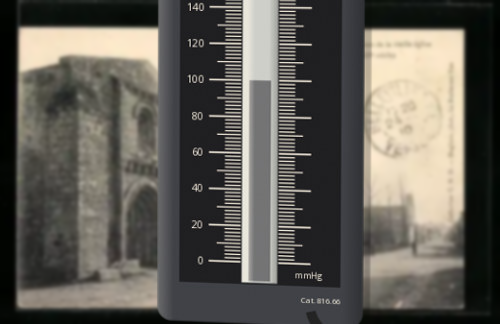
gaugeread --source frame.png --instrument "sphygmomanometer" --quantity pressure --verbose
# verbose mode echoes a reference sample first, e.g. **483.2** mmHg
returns **100** mmHg
